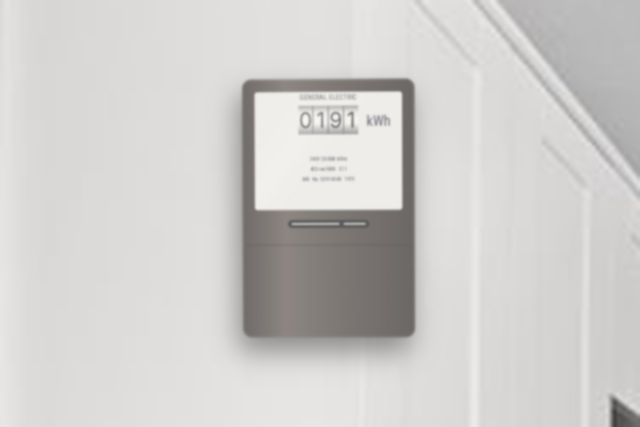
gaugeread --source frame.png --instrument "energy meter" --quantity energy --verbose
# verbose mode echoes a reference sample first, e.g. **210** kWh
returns **191** kWh
